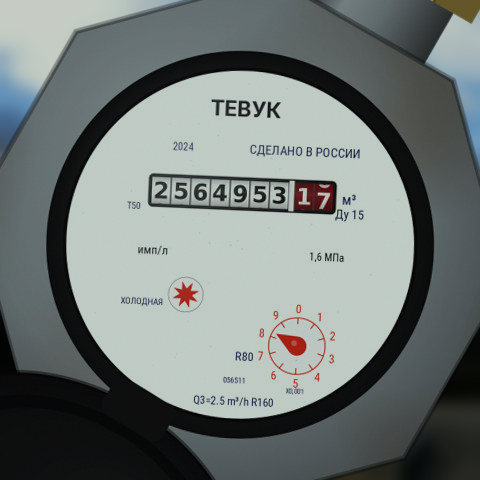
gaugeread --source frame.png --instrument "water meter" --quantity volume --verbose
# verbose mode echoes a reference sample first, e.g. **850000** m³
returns **2564953.168** m³
